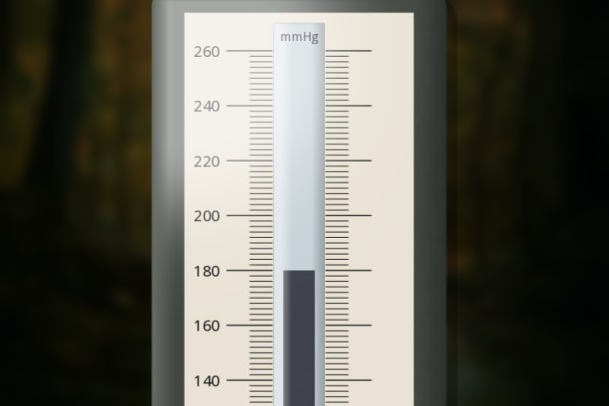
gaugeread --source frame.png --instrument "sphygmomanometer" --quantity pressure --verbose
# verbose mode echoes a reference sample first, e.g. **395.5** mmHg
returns **180** mmHg
